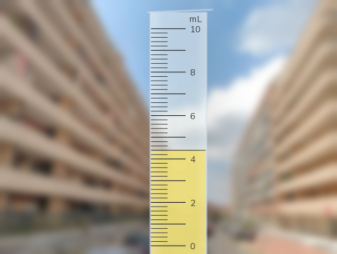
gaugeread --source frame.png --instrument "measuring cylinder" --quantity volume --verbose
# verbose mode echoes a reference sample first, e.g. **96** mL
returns **4.4** mL
